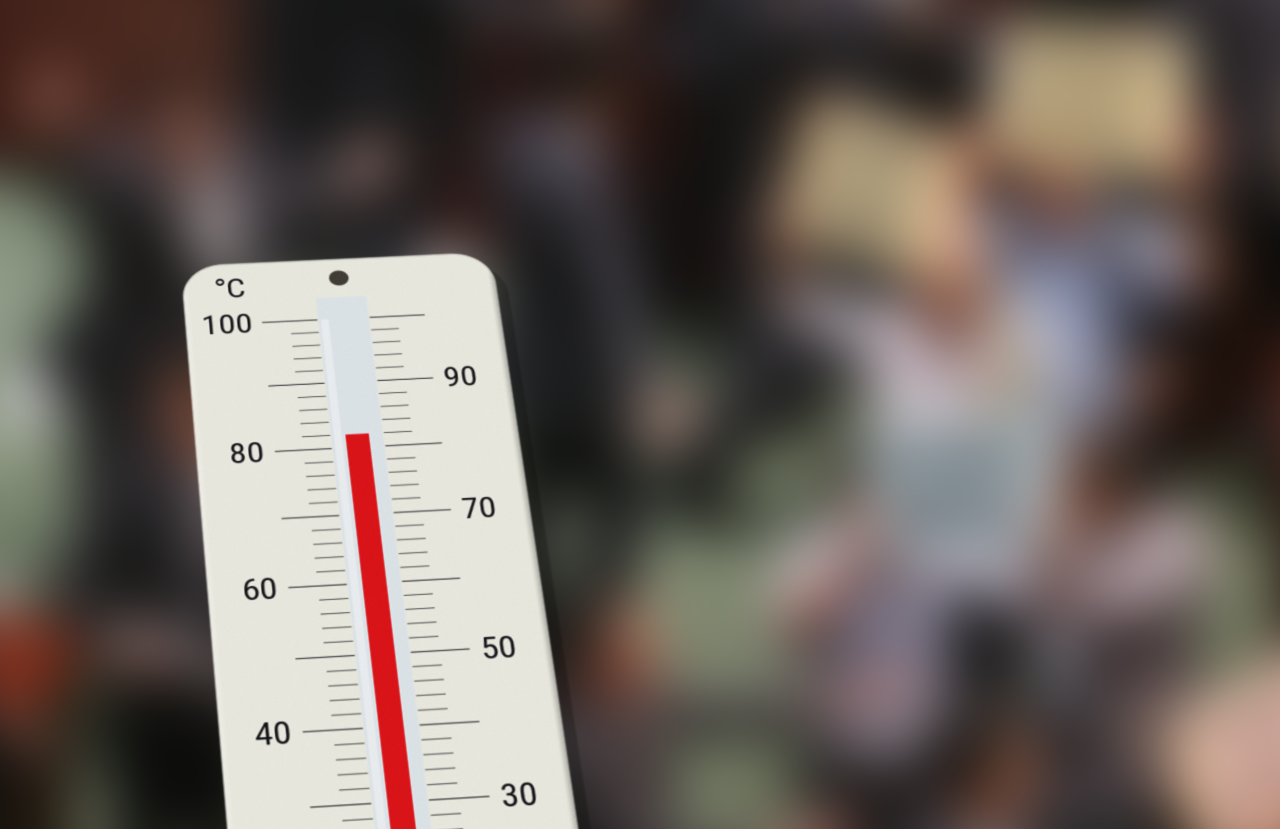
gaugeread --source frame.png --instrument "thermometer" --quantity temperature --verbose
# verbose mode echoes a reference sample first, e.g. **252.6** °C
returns **82** °C
